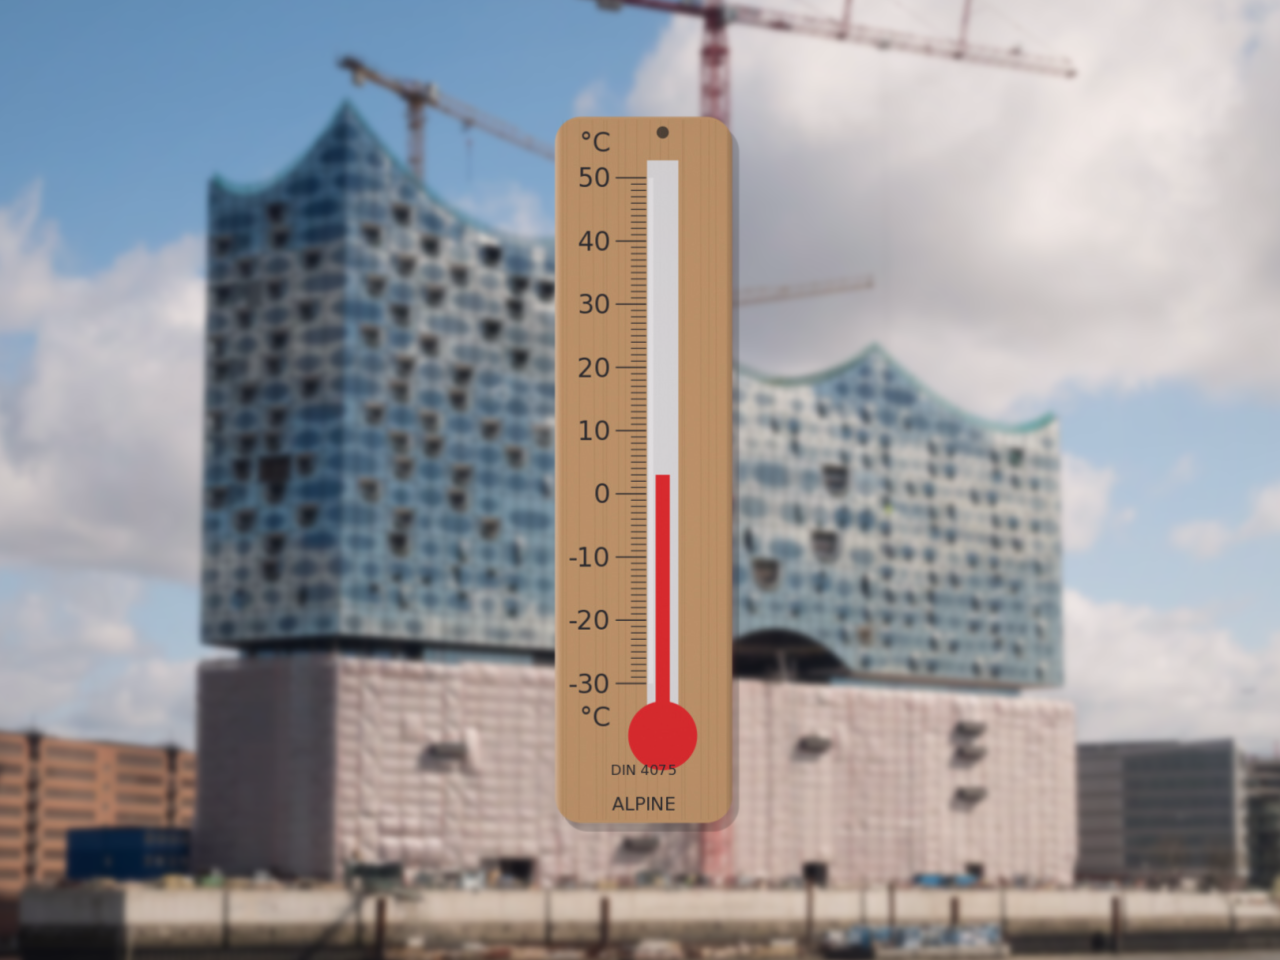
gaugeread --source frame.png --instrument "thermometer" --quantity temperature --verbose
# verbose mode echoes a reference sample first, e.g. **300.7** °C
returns **3** °C
